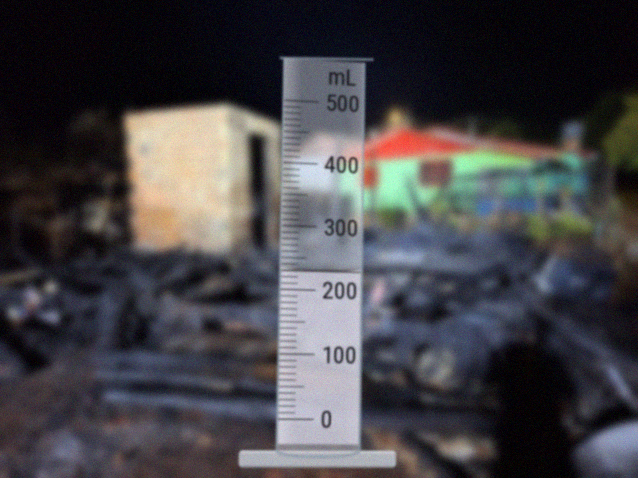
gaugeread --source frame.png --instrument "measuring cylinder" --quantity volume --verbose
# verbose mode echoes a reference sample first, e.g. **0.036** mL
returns **230** mL
